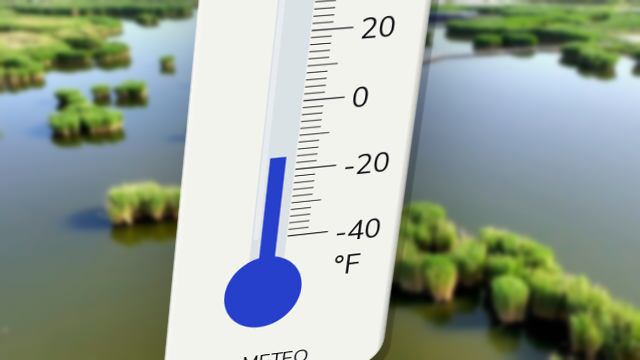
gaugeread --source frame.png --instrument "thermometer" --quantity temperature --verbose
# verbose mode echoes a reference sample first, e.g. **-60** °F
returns **-16** °F
